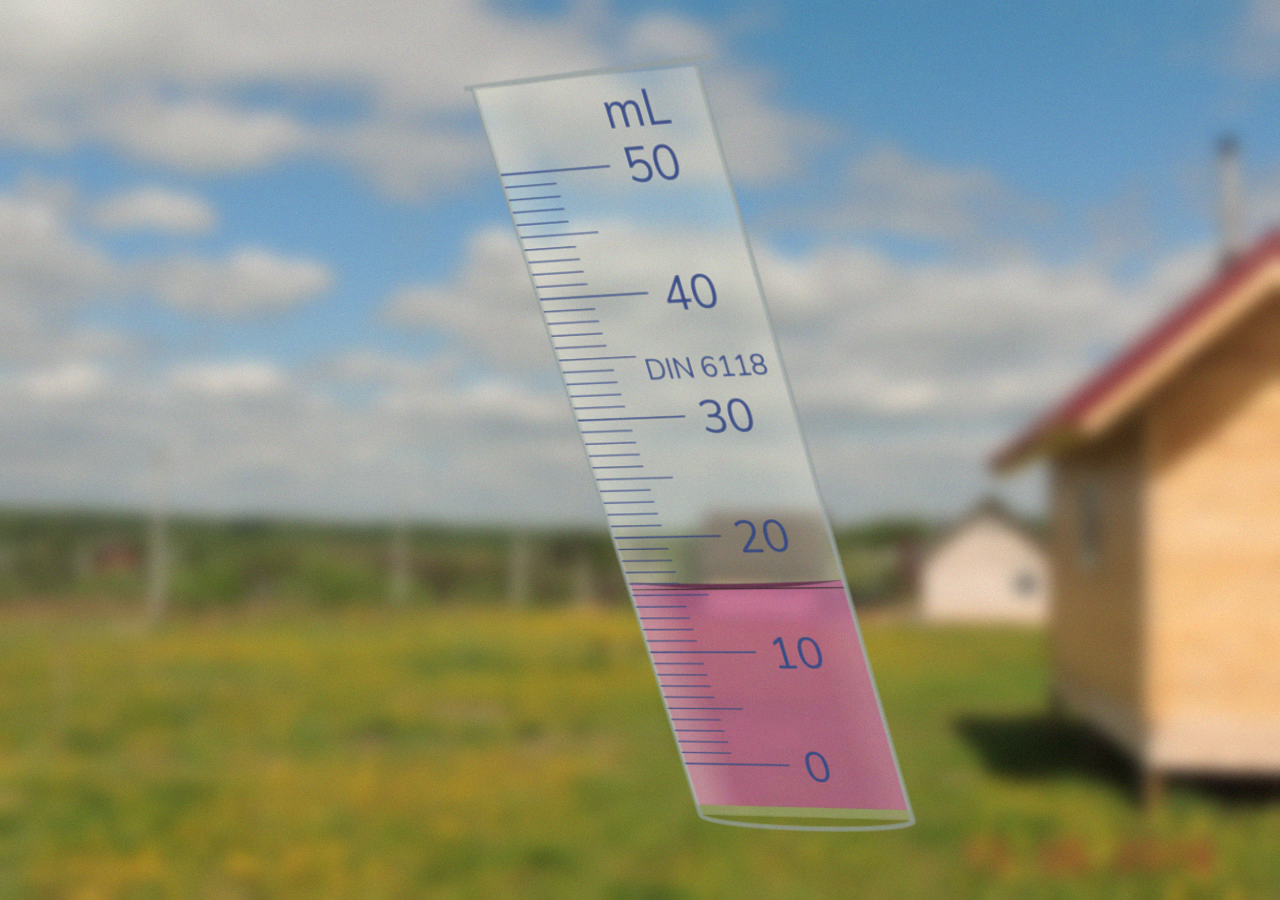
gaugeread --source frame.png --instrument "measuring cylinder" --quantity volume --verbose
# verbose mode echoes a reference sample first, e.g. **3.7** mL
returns **15.5** mL
